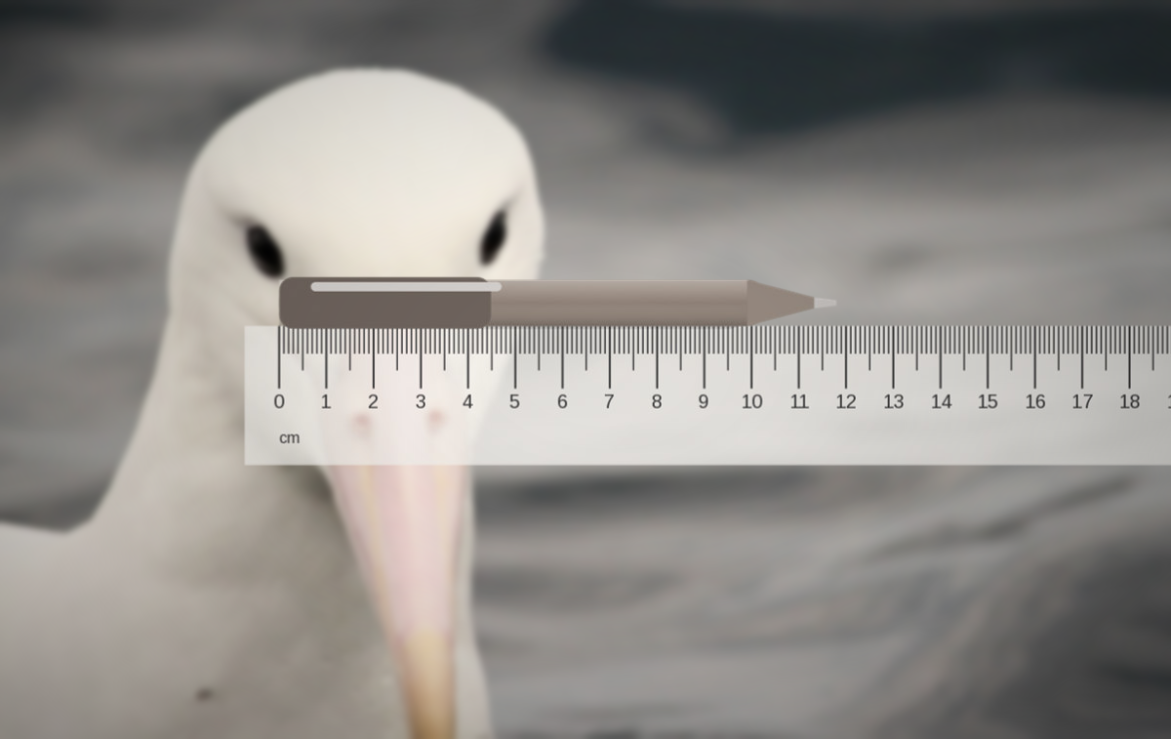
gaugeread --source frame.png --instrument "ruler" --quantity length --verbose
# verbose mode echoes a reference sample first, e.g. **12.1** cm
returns **11.8** cm
